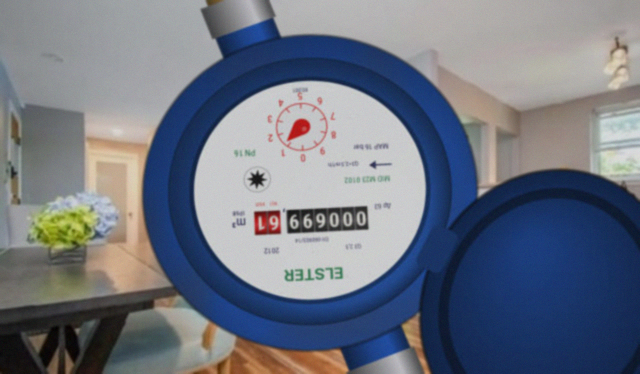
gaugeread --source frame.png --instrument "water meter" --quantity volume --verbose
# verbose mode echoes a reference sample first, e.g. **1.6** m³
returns **699.611** m³
